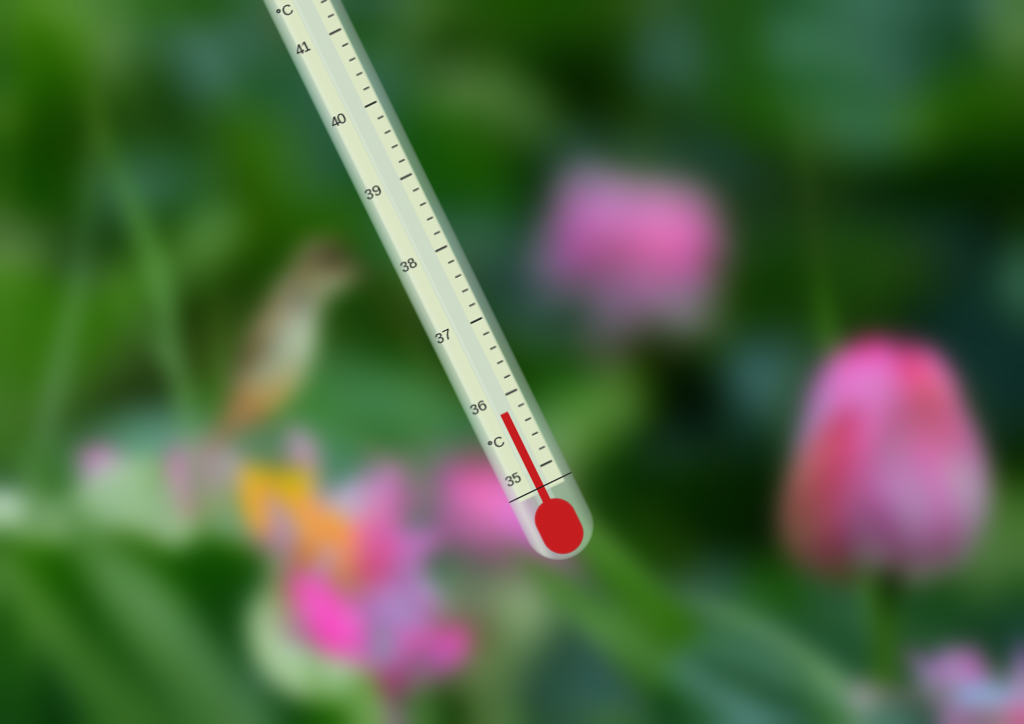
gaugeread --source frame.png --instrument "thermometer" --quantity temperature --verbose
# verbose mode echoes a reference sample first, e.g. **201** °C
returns **35.8** °C
